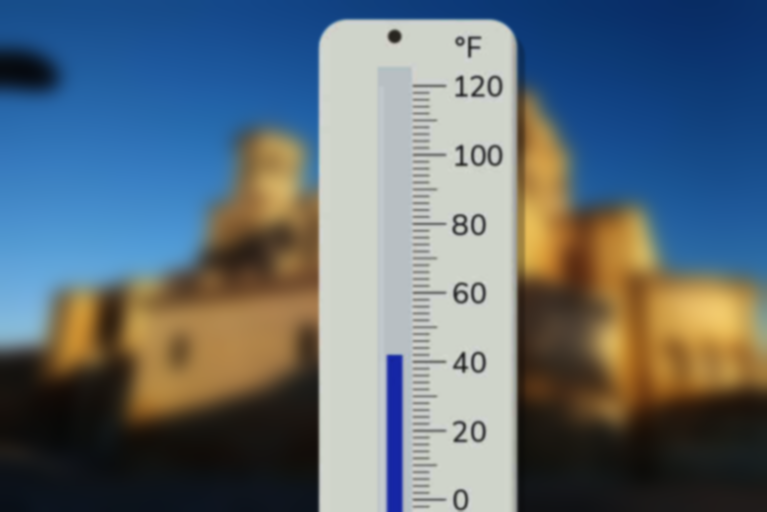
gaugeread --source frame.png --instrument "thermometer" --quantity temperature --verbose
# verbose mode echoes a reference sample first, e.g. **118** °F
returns **42** °F
